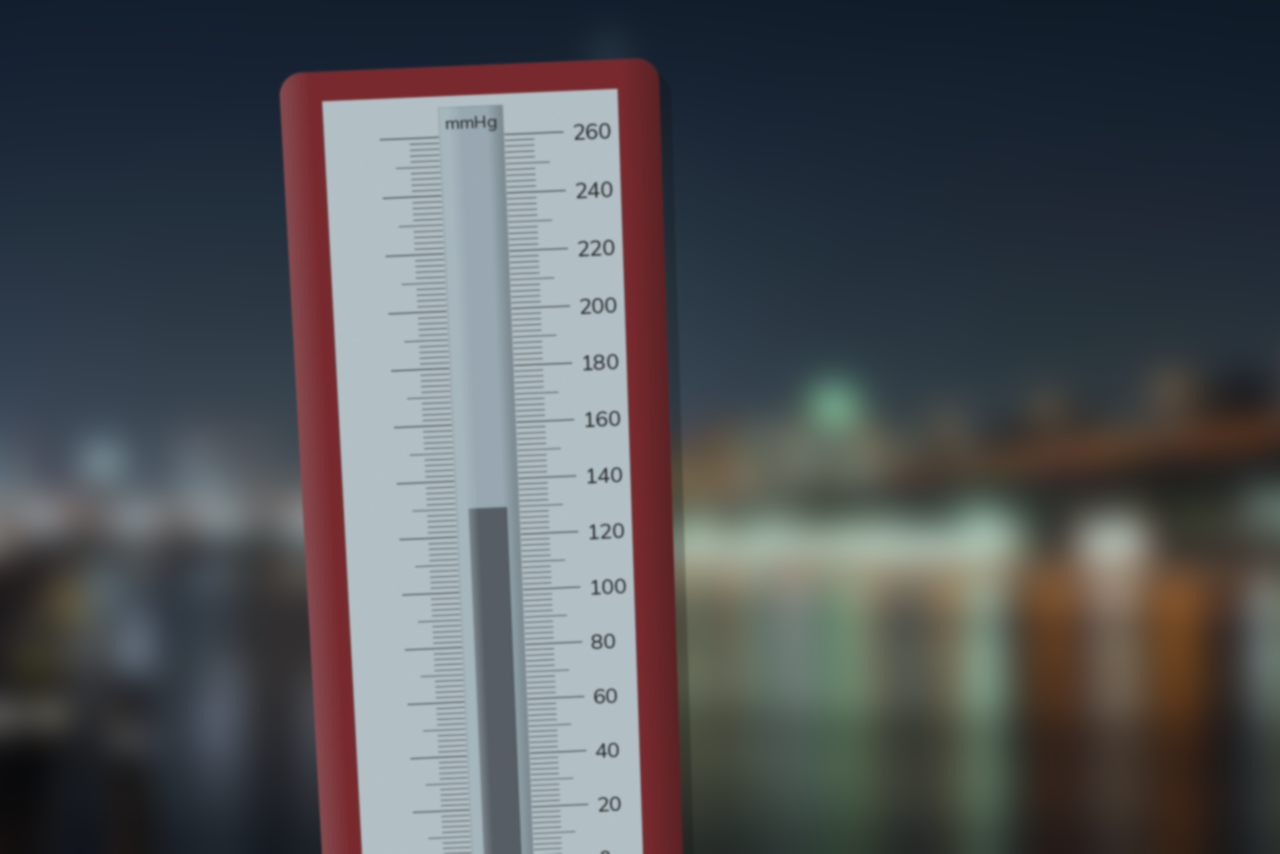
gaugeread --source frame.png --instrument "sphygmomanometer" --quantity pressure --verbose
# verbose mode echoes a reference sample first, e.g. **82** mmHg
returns **130** mmHg
